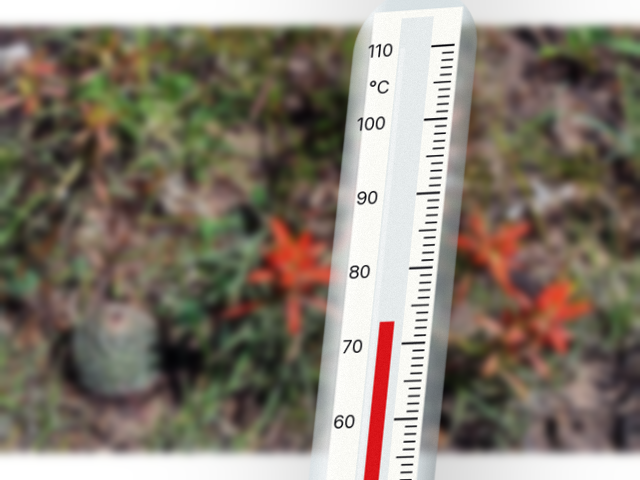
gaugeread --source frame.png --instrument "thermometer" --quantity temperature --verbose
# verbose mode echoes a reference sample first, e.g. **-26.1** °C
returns **73** °C
